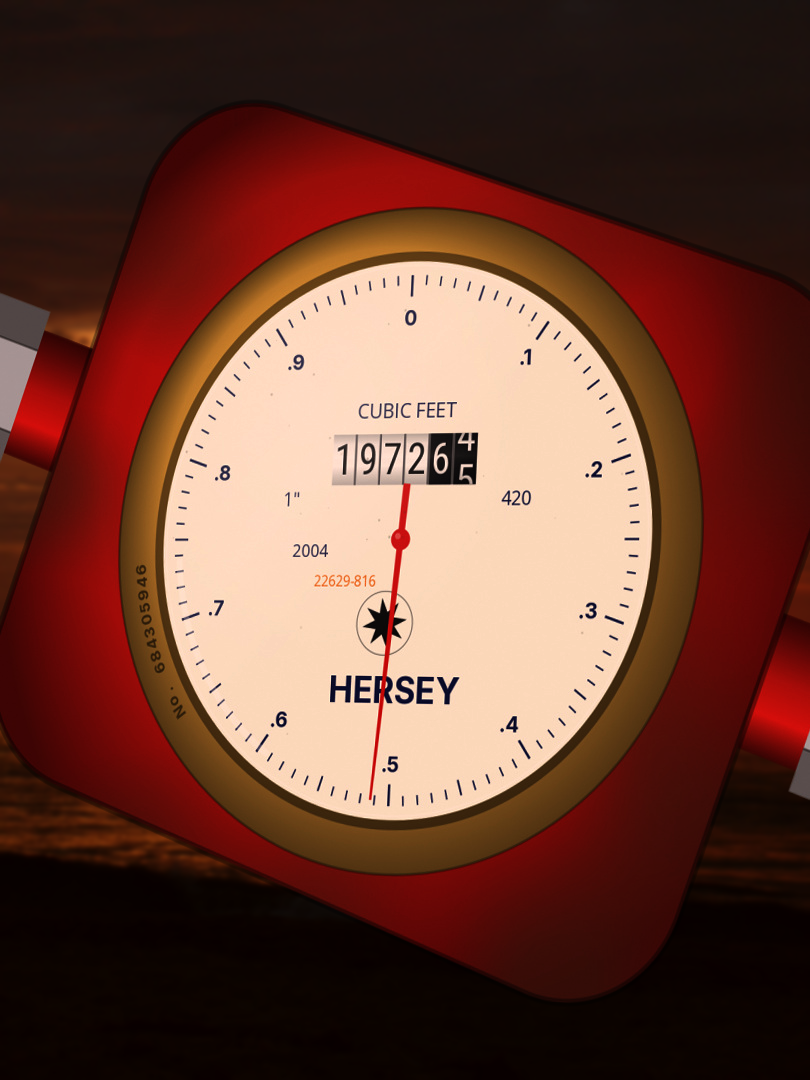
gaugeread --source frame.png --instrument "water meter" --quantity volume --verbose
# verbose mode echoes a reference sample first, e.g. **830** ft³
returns **197264.51** ft³
